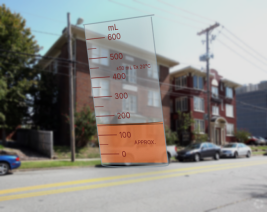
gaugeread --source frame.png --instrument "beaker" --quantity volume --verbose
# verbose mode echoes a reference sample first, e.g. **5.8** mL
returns **150** mL
